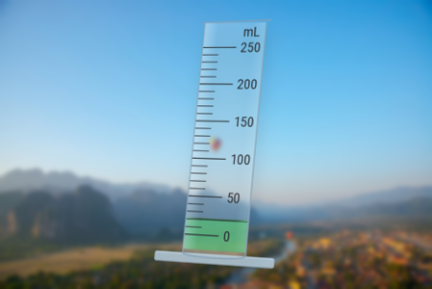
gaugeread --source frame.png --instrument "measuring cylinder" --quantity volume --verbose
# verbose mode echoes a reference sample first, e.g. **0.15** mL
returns **20** mL
